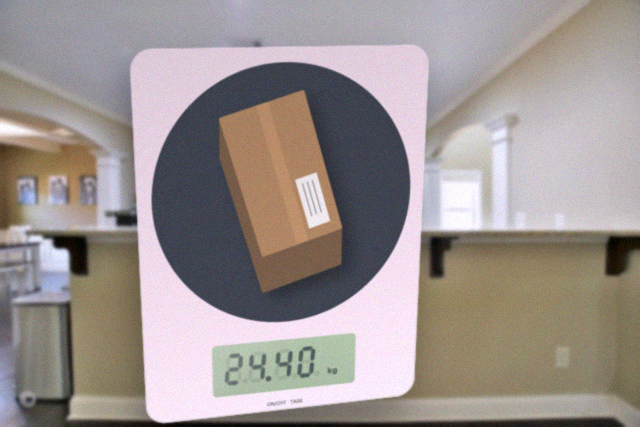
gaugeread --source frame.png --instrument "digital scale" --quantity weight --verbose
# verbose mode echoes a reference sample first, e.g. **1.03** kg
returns **24.40** kg
